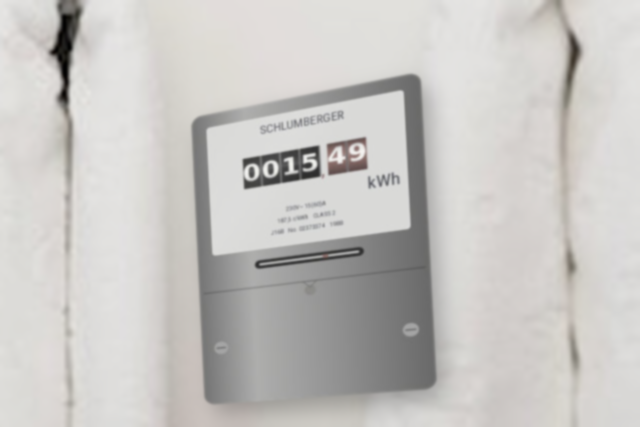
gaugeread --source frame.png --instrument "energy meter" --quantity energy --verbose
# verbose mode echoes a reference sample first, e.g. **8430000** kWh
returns **15.49** kWh
